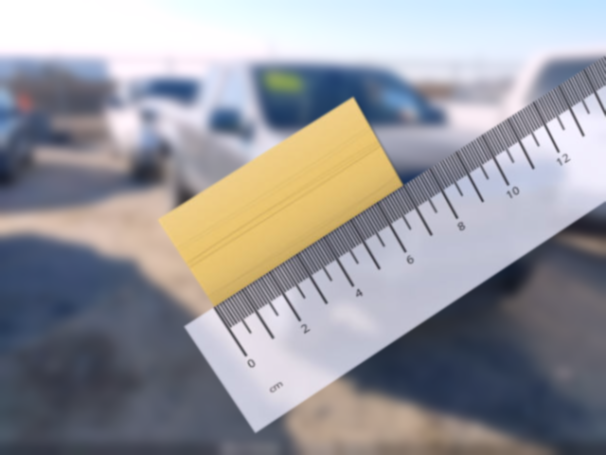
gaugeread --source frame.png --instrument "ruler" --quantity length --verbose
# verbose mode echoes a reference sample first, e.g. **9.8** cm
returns **7** cm
